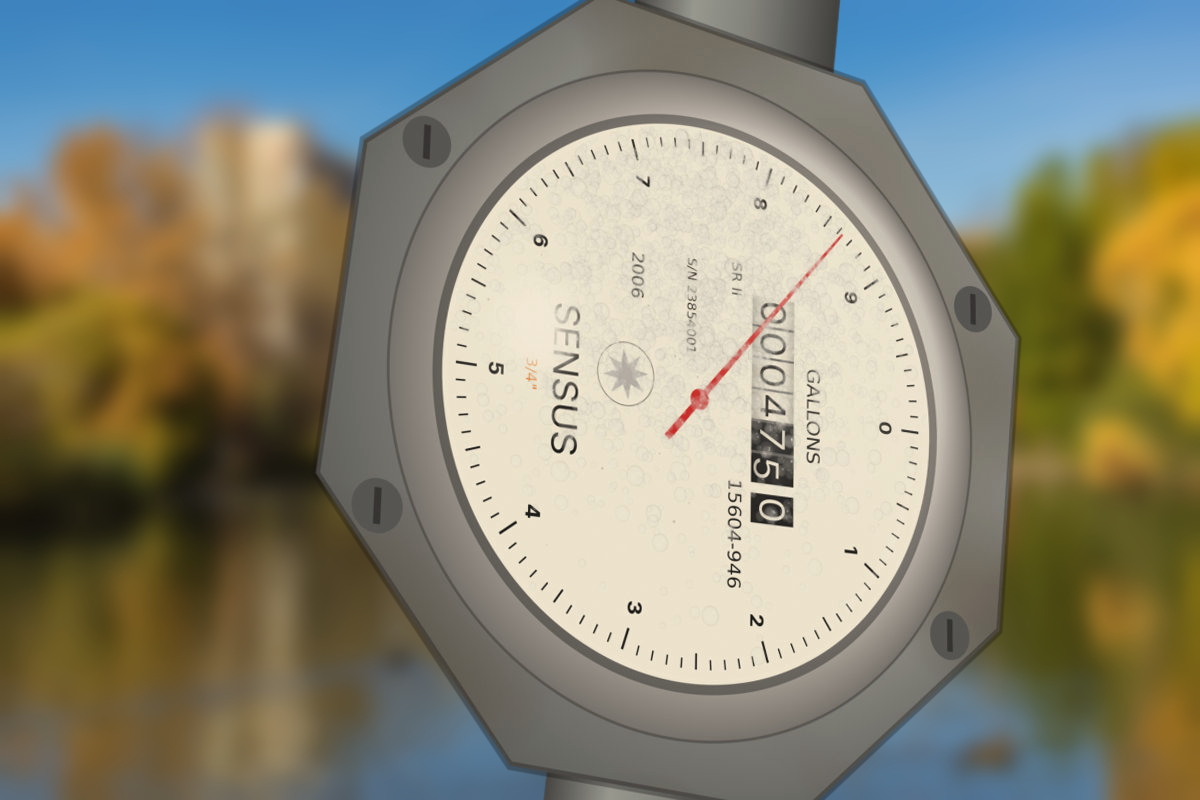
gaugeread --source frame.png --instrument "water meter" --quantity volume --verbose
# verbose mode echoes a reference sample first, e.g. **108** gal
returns **4748.6** gal
